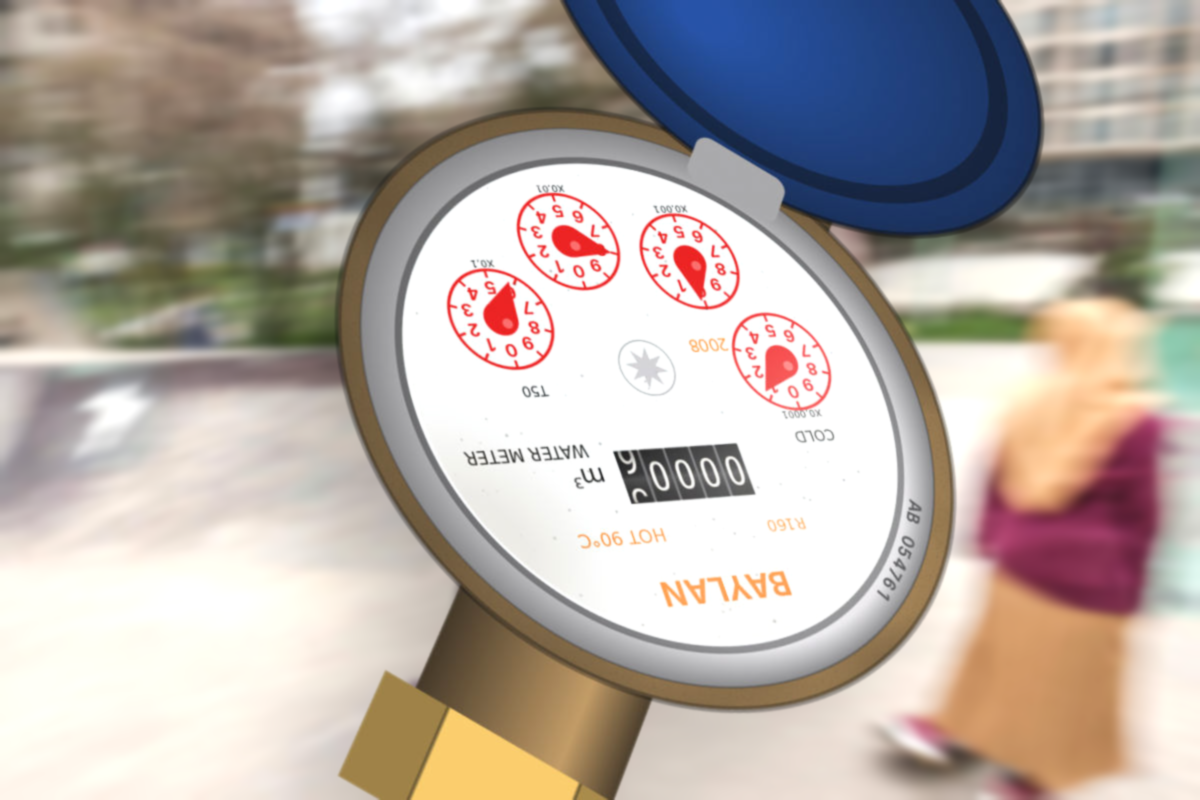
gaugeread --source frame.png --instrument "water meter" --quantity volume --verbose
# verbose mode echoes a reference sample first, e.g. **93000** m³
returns **5.5801** m³
